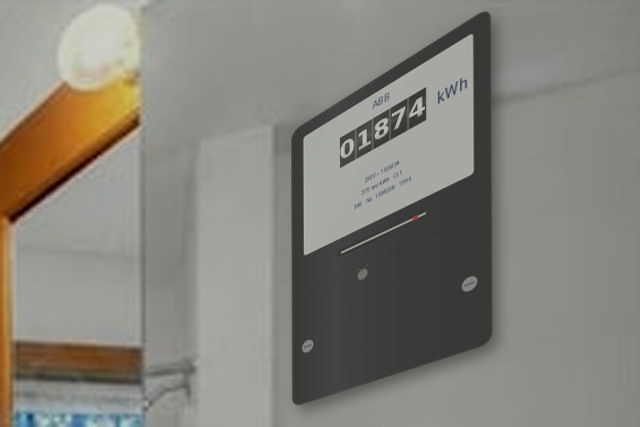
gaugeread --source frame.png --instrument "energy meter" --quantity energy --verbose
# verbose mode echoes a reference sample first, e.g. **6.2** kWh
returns **1874** kWh
